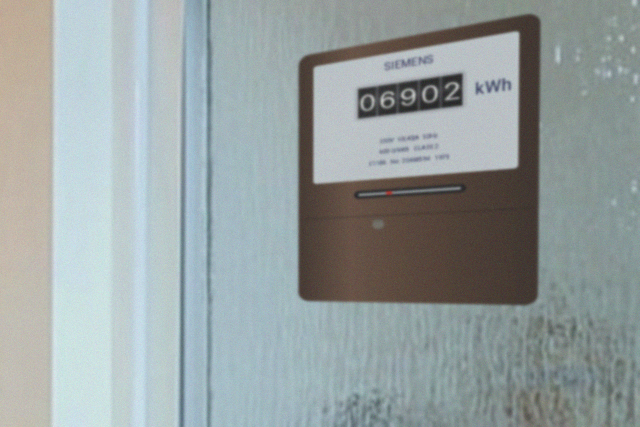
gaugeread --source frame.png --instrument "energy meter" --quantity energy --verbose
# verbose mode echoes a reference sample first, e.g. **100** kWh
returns **6902** kWh
